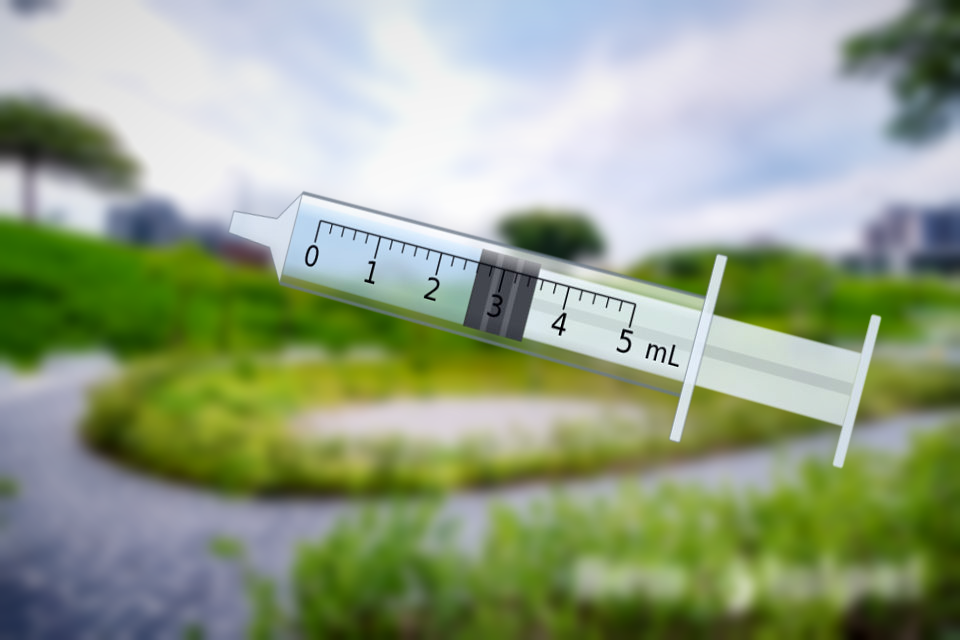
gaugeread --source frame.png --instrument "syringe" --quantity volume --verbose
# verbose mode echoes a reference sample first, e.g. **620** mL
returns **2.6** mL
